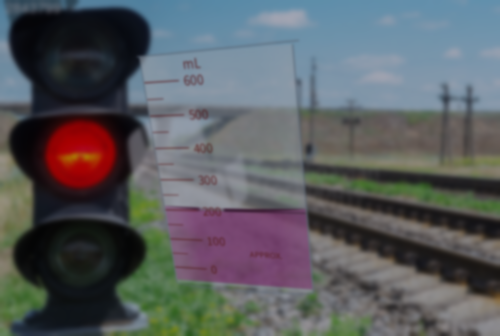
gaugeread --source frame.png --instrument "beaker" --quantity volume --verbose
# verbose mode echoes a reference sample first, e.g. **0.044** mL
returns **200** mL
